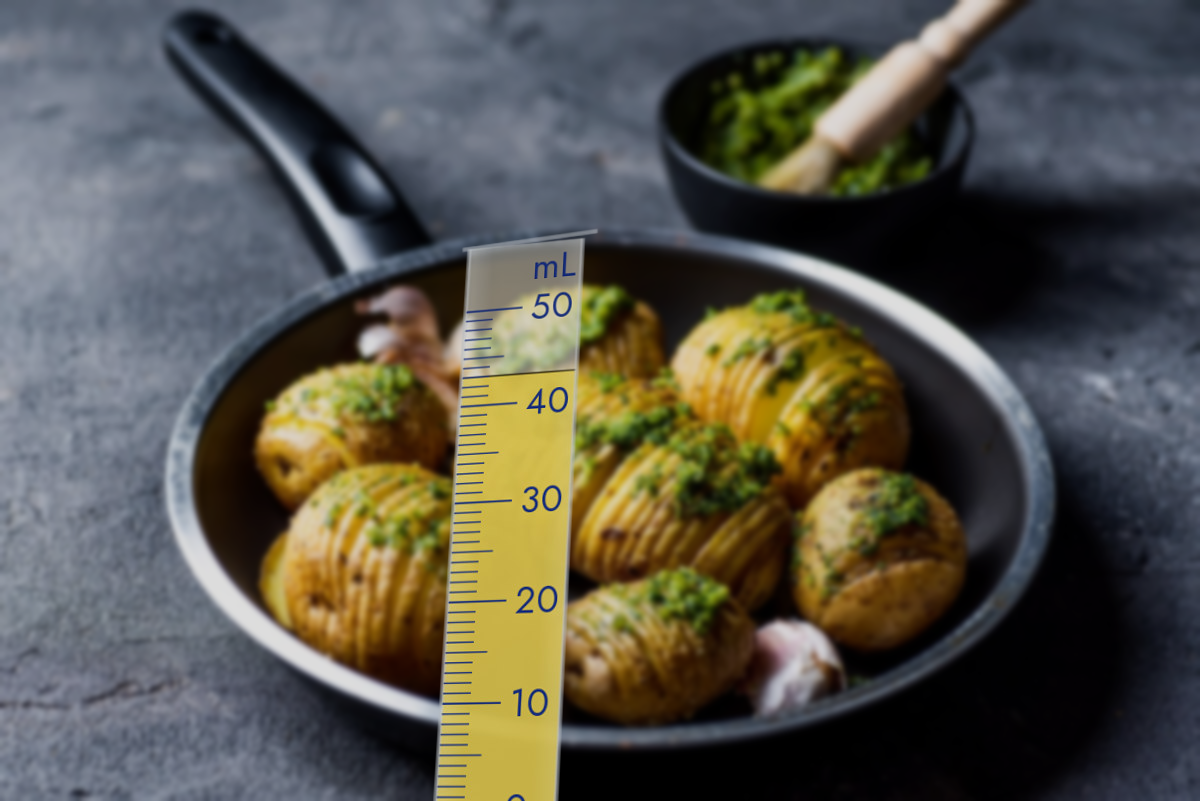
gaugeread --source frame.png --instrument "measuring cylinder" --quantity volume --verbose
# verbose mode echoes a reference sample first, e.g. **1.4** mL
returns **43** mL
